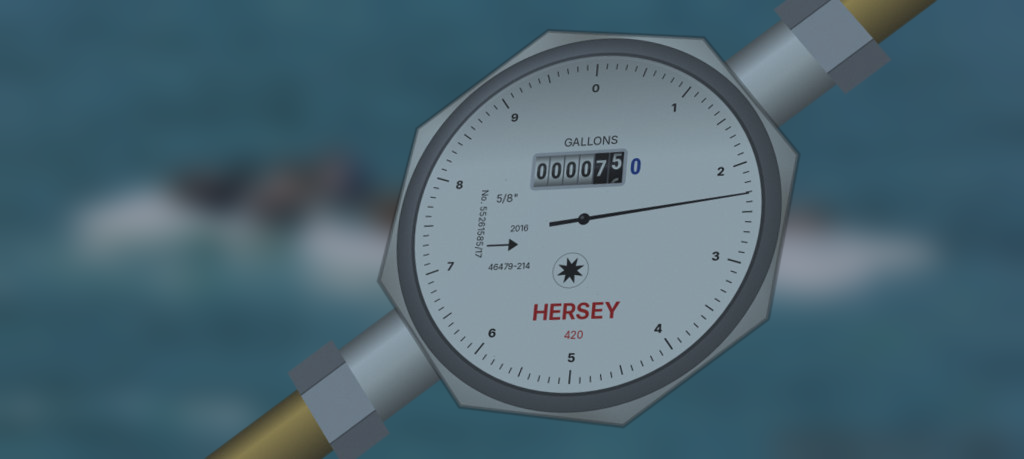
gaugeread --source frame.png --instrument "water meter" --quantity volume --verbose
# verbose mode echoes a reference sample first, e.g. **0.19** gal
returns **752.3** gal
